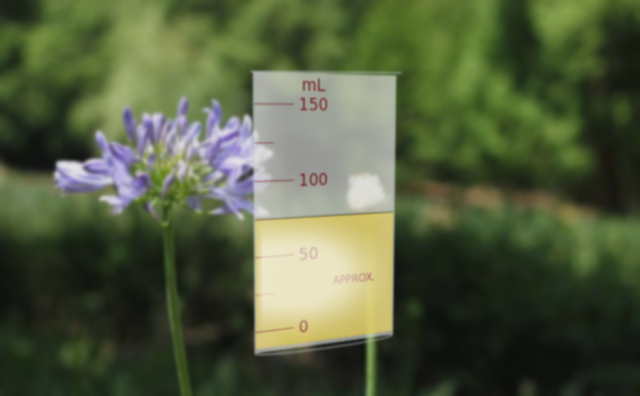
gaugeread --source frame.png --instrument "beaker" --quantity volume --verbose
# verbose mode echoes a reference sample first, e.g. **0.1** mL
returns **75** mL
